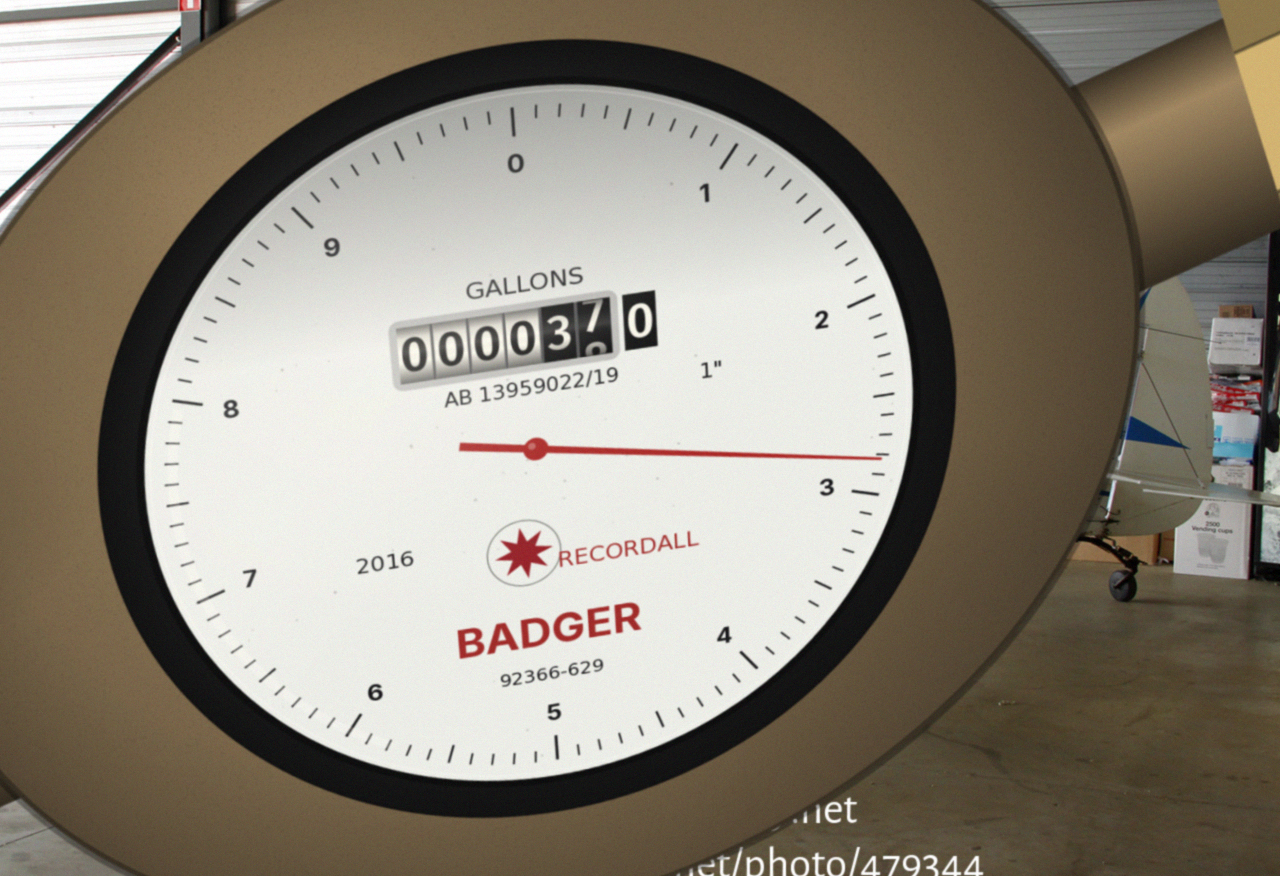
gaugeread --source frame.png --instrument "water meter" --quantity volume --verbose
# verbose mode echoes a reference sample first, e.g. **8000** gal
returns **372.8** gal
